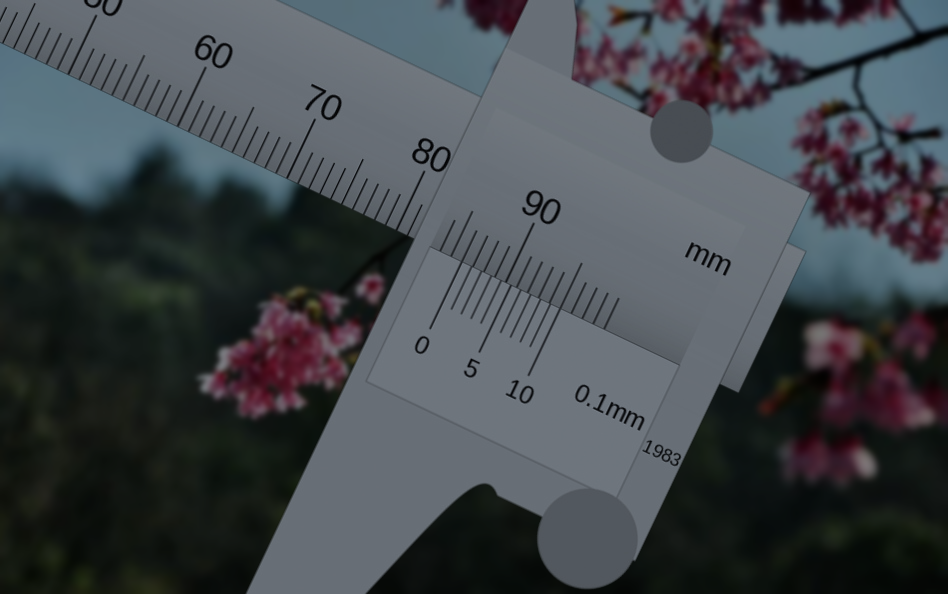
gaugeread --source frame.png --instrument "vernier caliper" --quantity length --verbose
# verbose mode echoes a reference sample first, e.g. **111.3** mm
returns **86.0** mm
